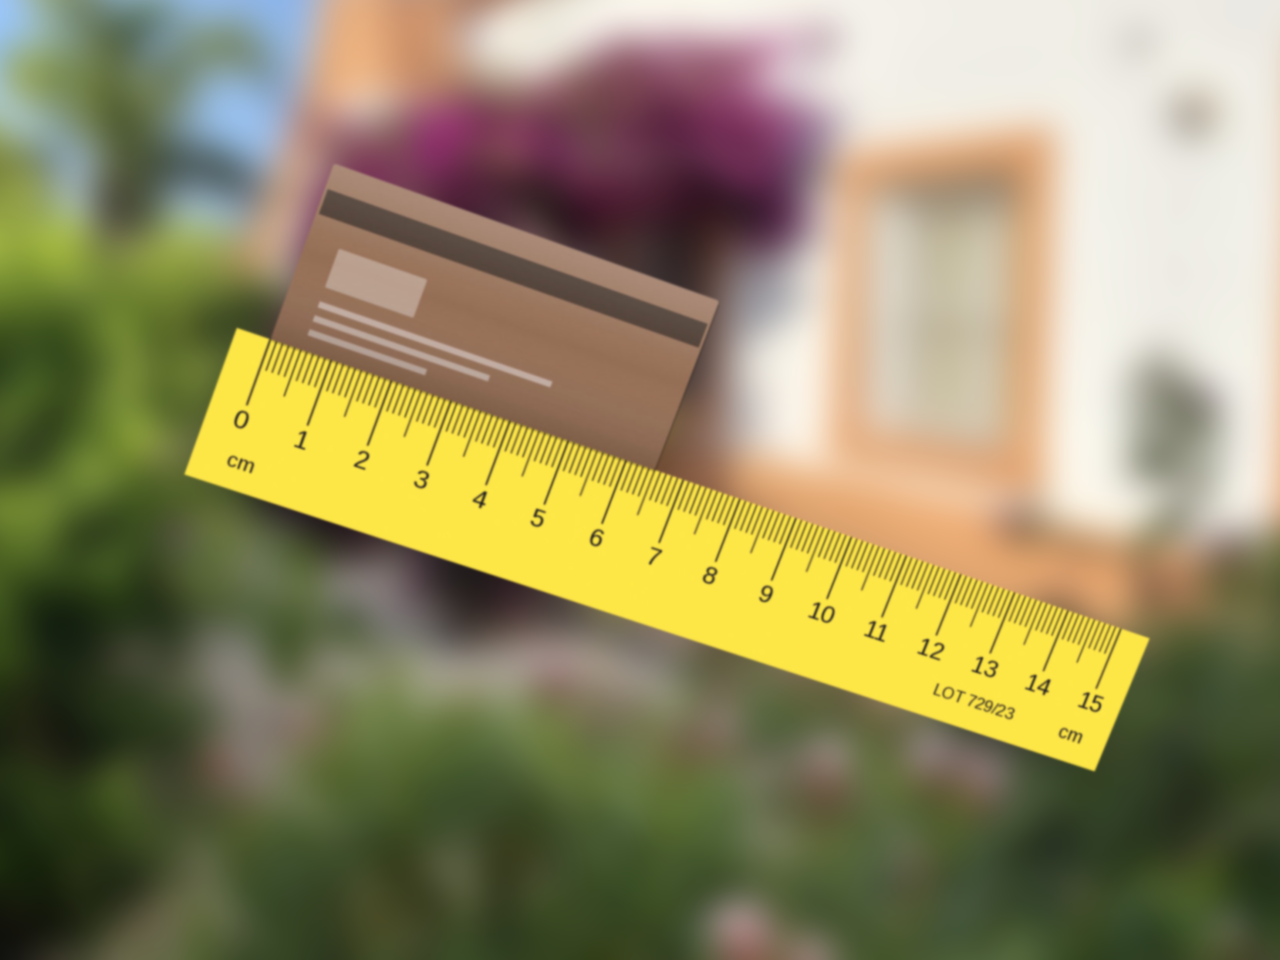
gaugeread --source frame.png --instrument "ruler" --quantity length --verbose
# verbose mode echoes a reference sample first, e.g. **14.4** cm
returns **6.5** cm
